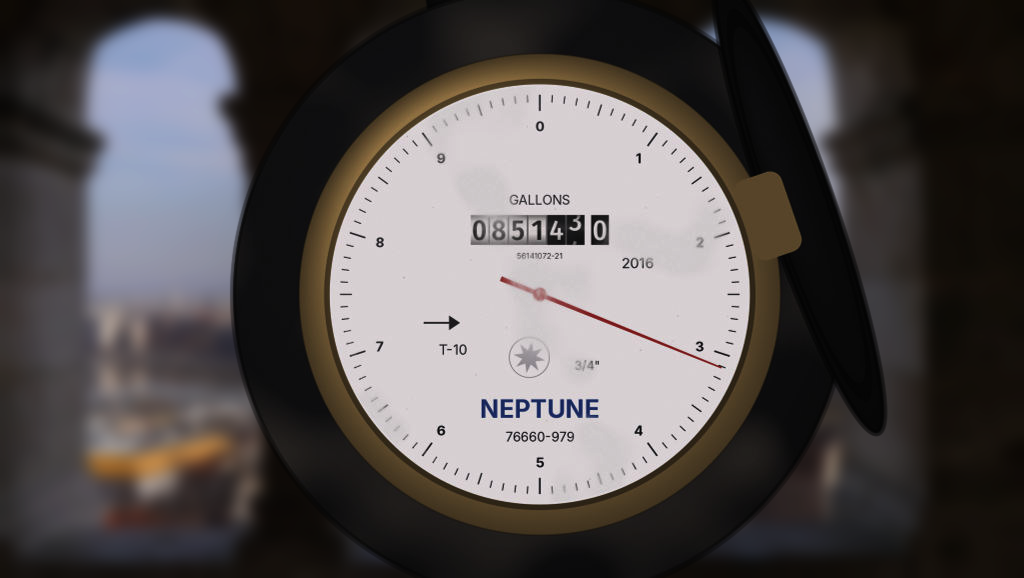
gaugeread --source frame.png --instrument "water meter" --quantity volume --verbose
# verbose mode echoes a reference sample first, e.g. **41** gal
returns **851433.1** gal
